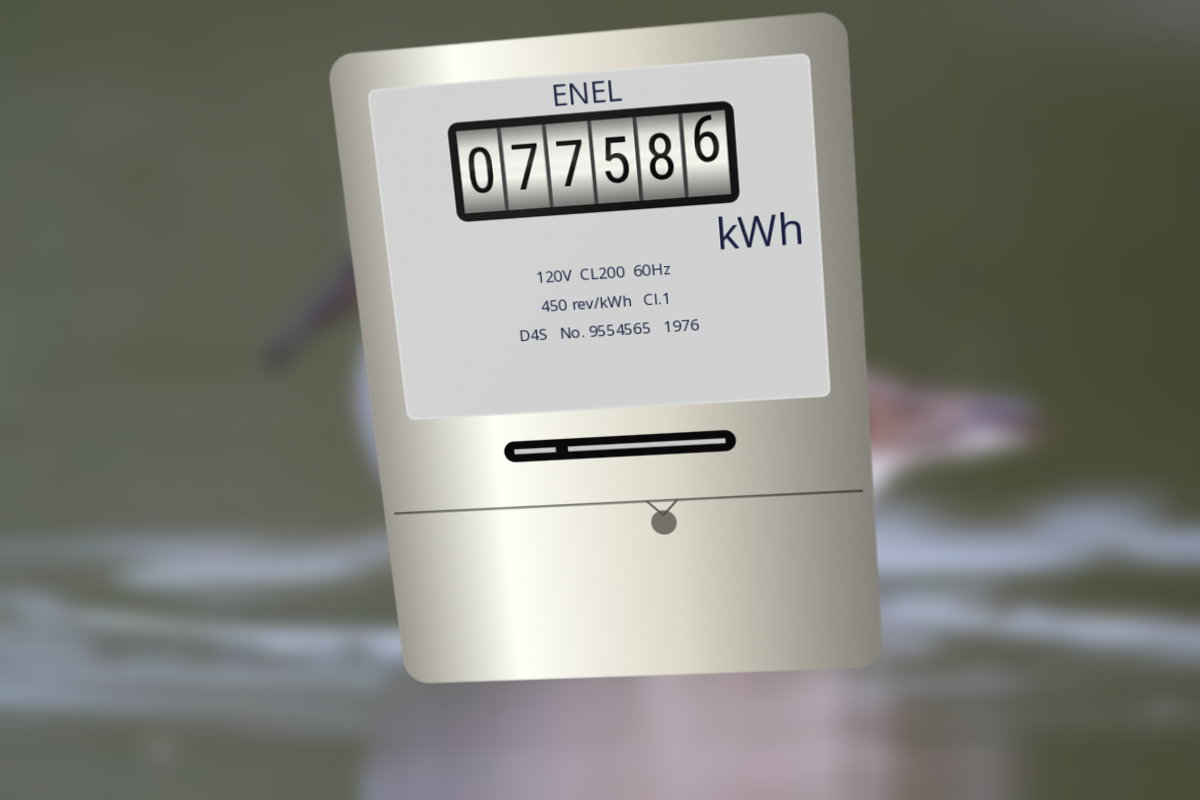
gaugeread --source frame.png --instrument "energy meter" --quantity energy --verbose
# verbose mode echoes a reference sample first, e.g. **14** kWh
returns **77586** kWh
